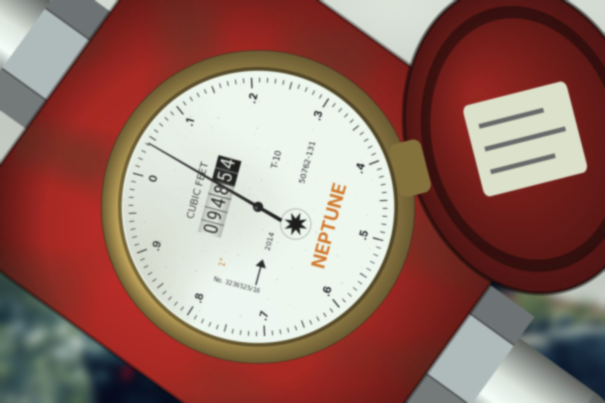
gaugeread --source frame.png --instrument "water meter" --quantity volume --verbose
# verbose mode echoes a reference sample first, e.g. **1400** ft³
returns **94854.04** ft³
